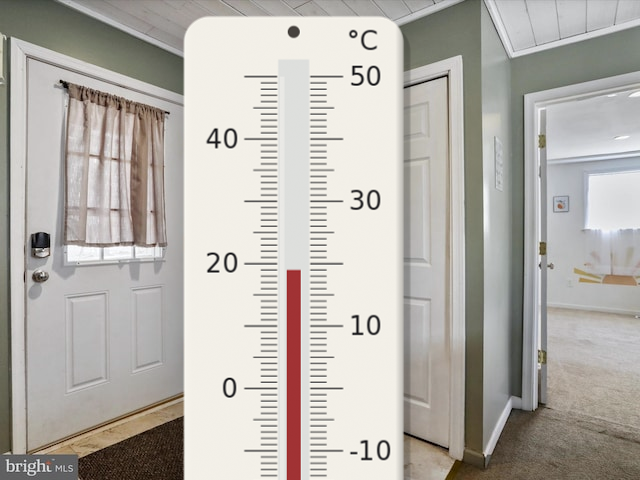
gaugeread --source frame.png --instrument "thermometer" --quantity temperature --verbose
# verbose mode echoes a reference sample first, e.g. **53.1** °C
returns **19** °C
